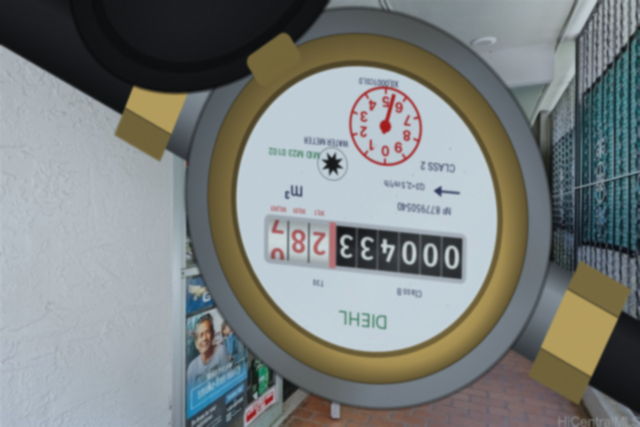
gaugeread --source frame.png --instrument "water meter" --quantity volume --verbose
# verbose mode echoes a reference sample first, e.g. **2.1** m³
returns **433.2865** m³
